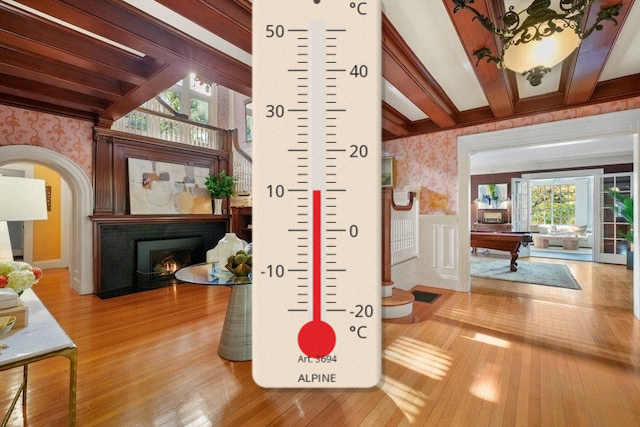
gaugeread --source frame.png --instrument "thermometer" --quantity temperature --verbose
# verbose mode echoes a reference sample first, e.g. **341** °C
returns **10** °C
